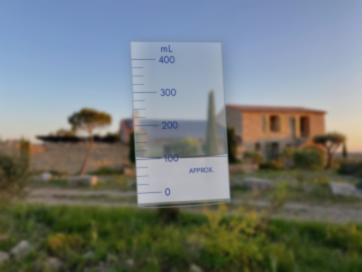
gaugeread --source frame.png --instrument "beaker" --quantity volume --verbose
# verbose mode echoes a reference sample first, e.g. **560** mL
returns **100** mL
